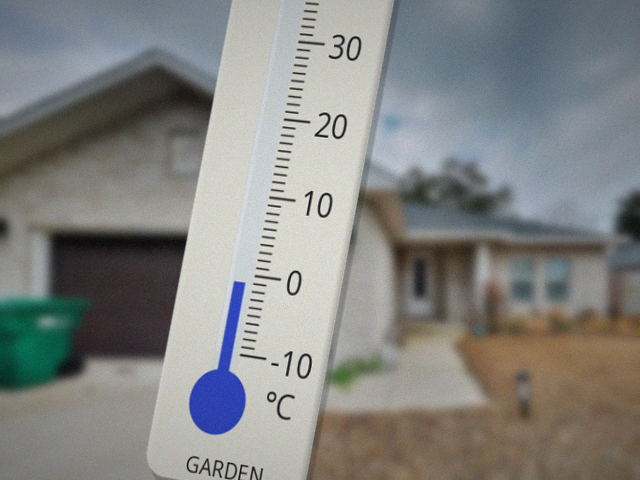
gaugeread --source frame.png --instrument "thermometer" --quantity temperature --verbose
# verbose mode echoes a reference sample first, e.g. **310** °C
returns **-1** °C
